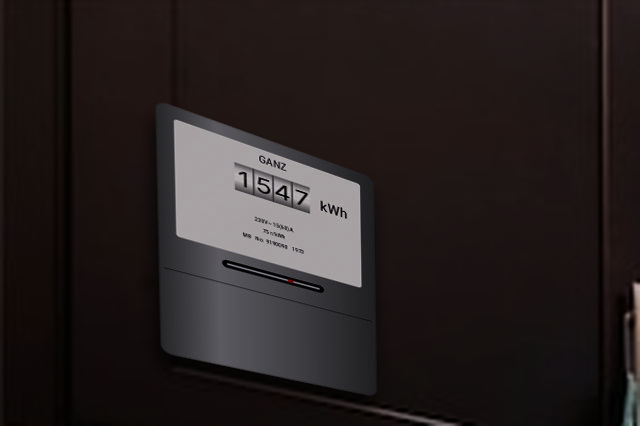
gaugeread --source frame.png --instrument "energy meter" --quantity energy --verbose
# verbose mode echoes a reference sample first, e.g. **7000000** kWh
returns **1547** kWh
